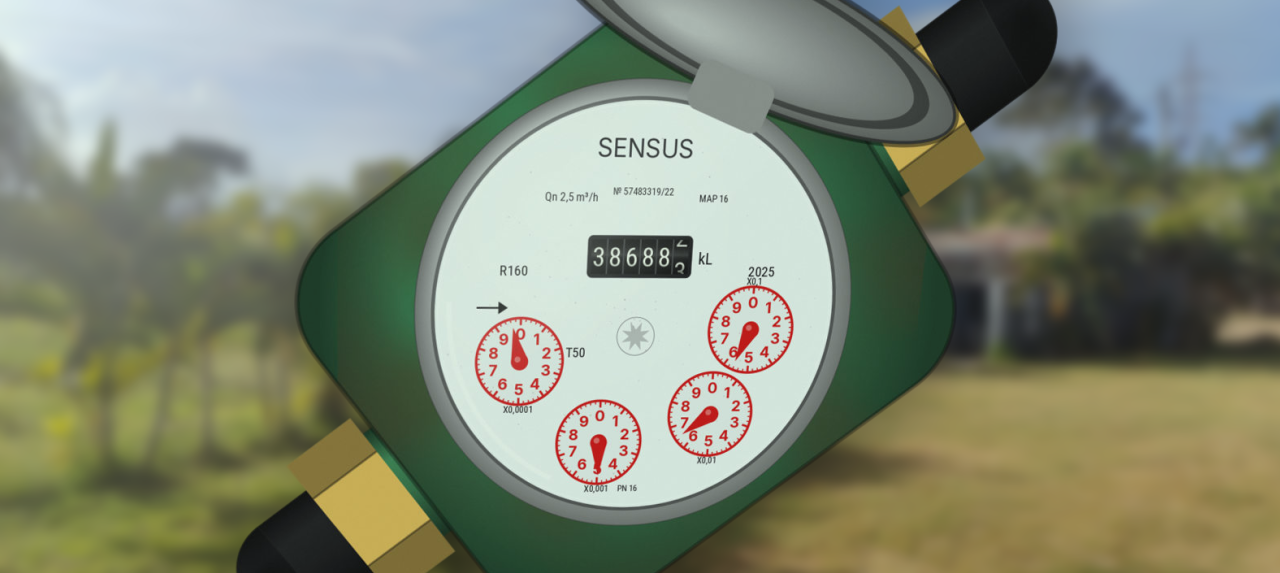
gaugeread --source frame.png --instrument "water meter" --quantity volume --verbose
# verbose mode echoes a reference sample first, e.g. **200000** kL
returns **386882.5649** kL
